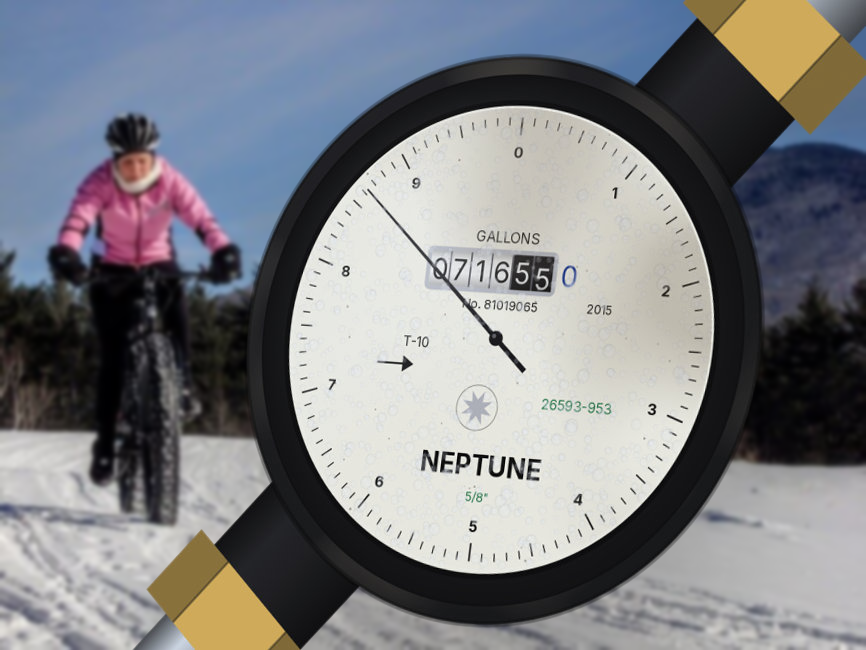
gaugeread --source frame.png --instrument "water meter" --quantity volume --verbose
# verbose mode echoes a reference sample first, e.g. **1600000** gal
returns **716548.6** gal
